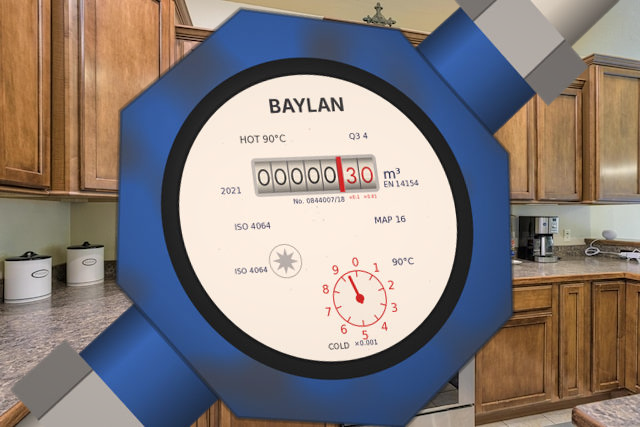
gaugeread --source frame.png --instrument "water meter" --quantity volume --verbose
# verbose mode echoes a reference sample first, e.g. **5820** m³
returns **0.299** m³
